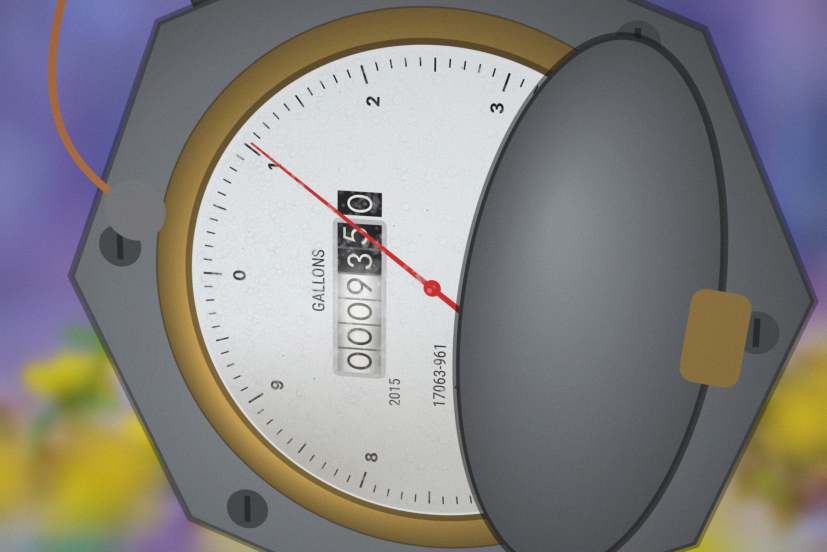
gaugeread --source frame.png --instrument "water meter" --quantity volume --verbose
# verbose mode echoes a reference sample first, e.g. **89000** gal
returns **9351.0** gal
